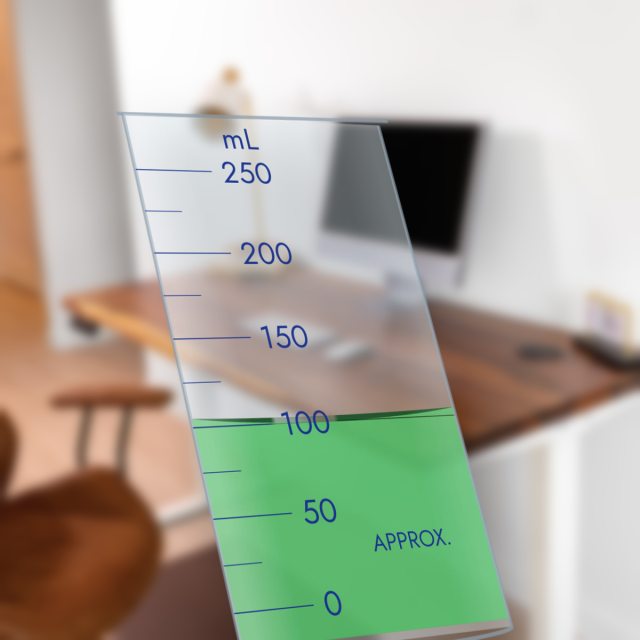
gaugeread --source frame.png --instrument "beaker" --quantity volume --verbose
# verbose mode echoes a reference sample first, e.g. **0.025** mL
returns **100** mL
